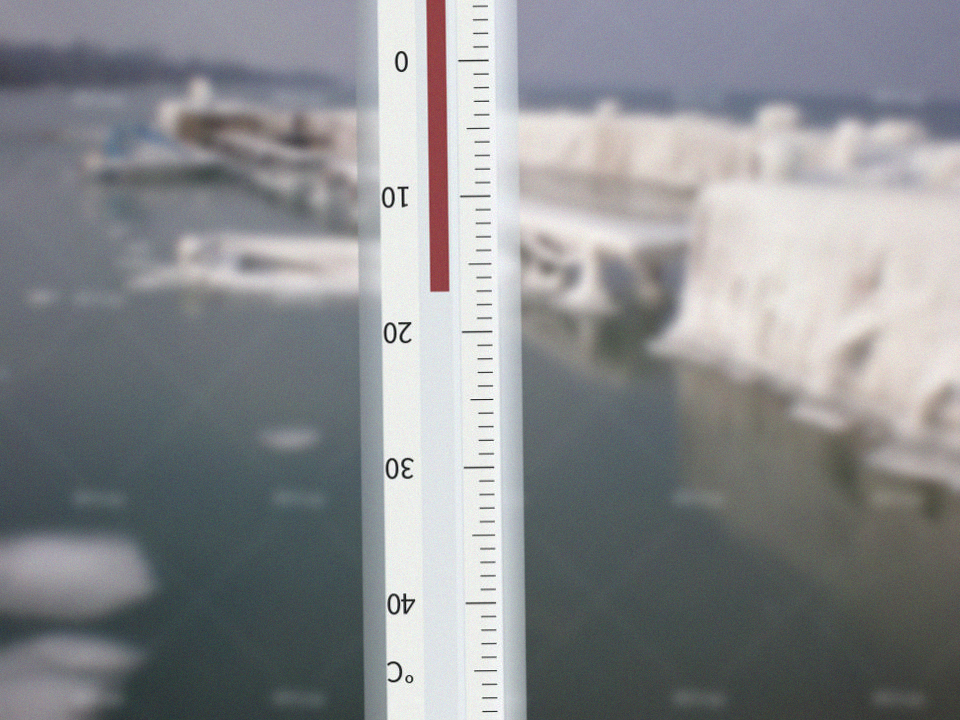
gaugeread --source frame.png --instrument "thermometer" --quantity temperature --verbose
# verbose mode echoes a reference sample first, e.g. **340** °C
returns **17** °C
